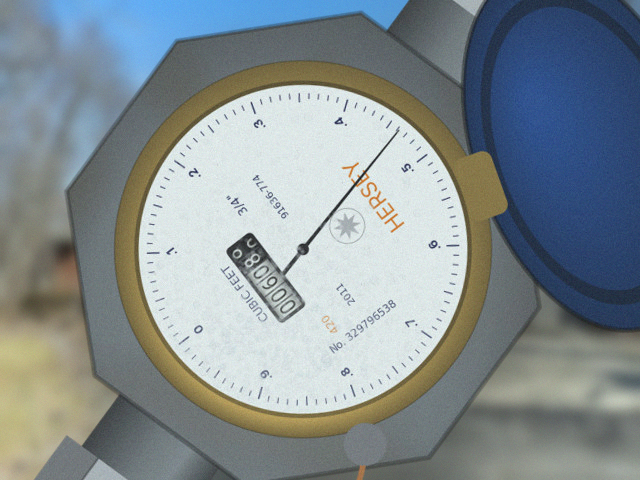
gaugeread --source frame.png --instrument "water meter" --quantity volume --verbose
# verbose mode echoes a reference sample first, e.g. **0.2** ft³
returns **6088.46** ft³
